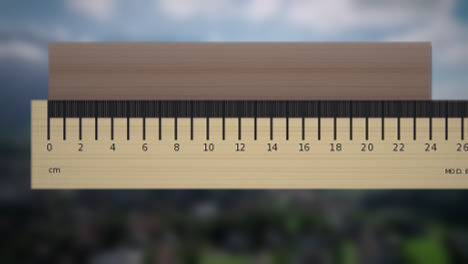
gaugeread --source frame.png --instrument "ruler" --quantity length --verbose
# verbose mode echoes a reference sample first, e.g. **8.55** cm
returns **24** cm
